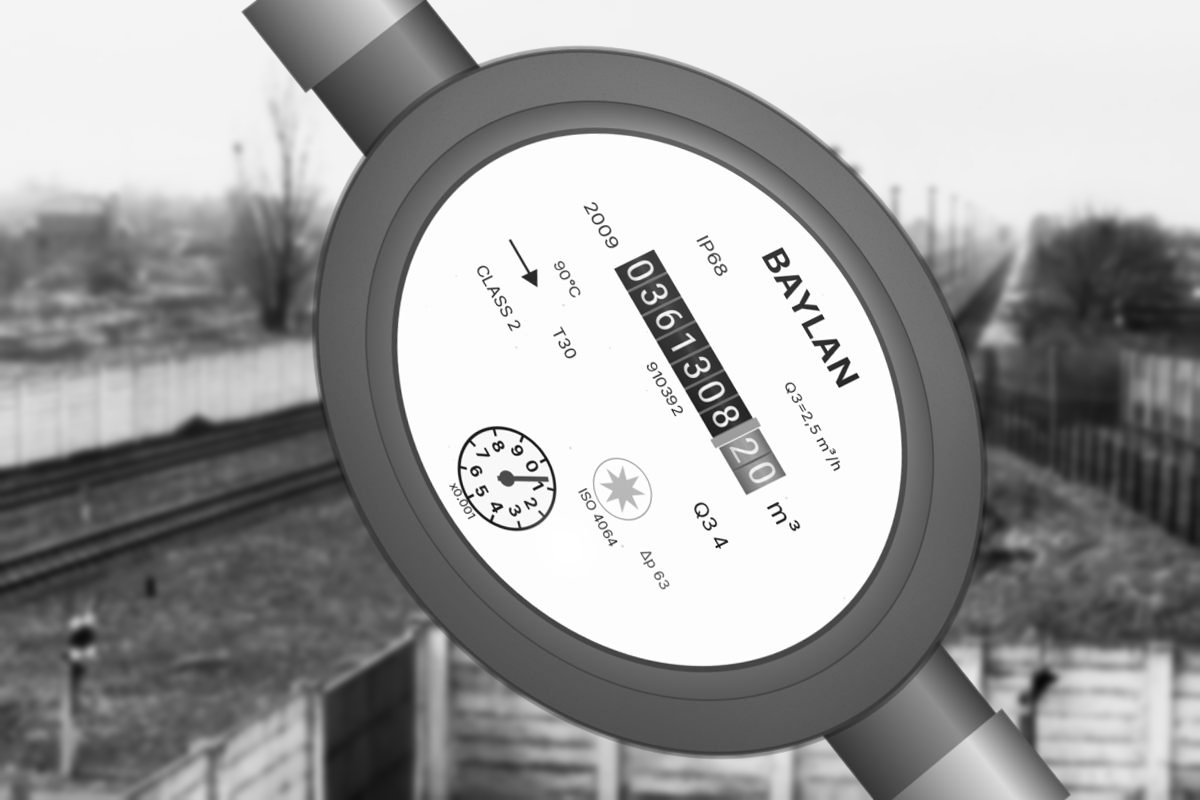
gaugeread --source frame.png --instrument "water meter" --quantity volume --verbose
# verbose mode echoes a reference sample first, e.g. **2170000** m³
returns **361308.200** m³
